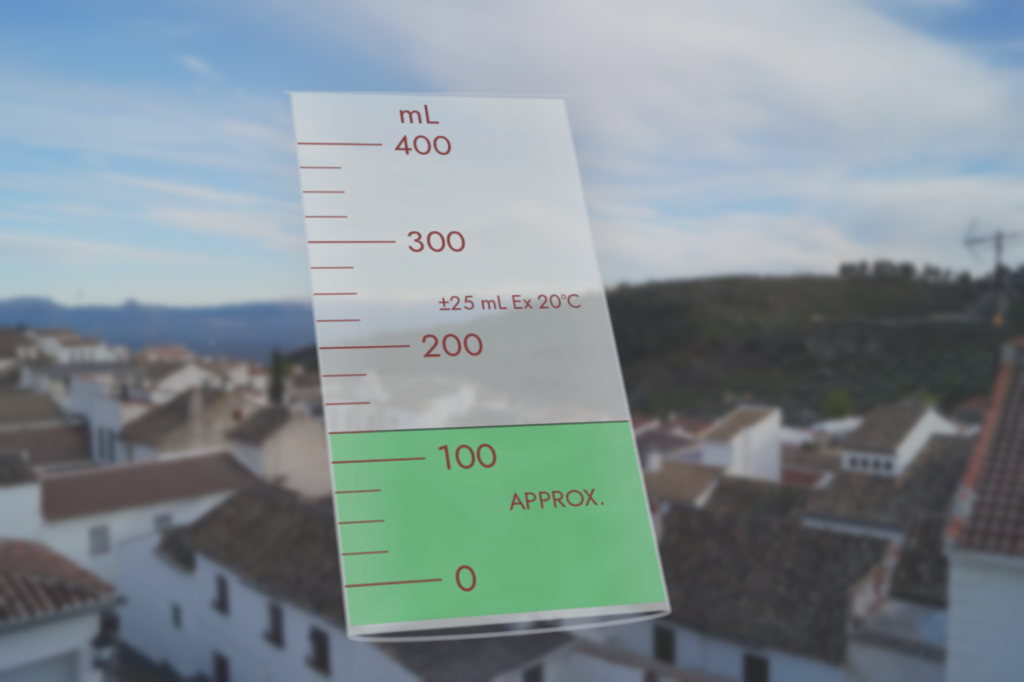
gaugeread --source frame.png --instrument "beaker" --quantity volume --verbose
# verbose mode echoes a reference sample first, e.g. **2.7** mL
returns **125** mL
